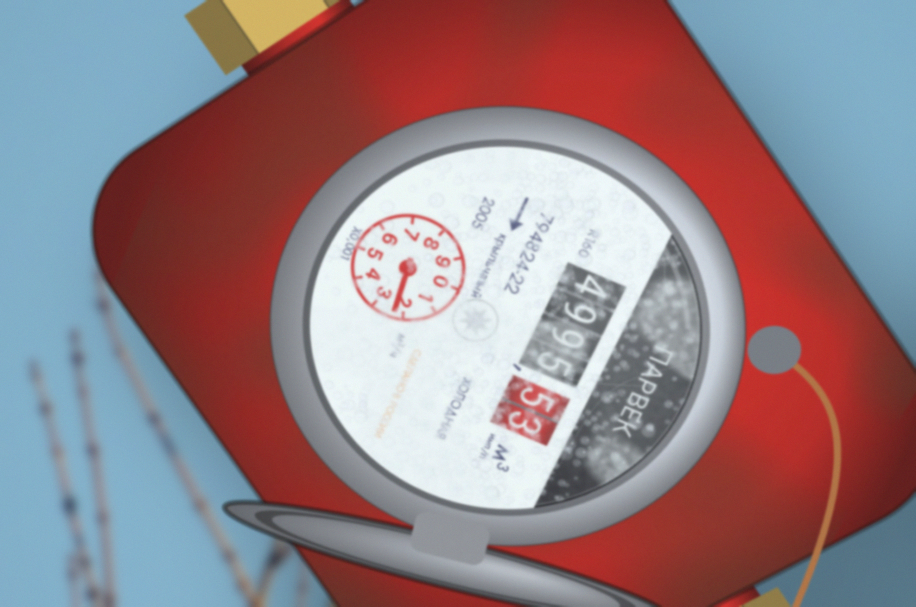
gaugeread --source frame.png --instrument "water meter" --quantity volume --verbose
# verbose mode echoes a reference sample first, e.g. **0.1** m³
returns **4995.532** m³
